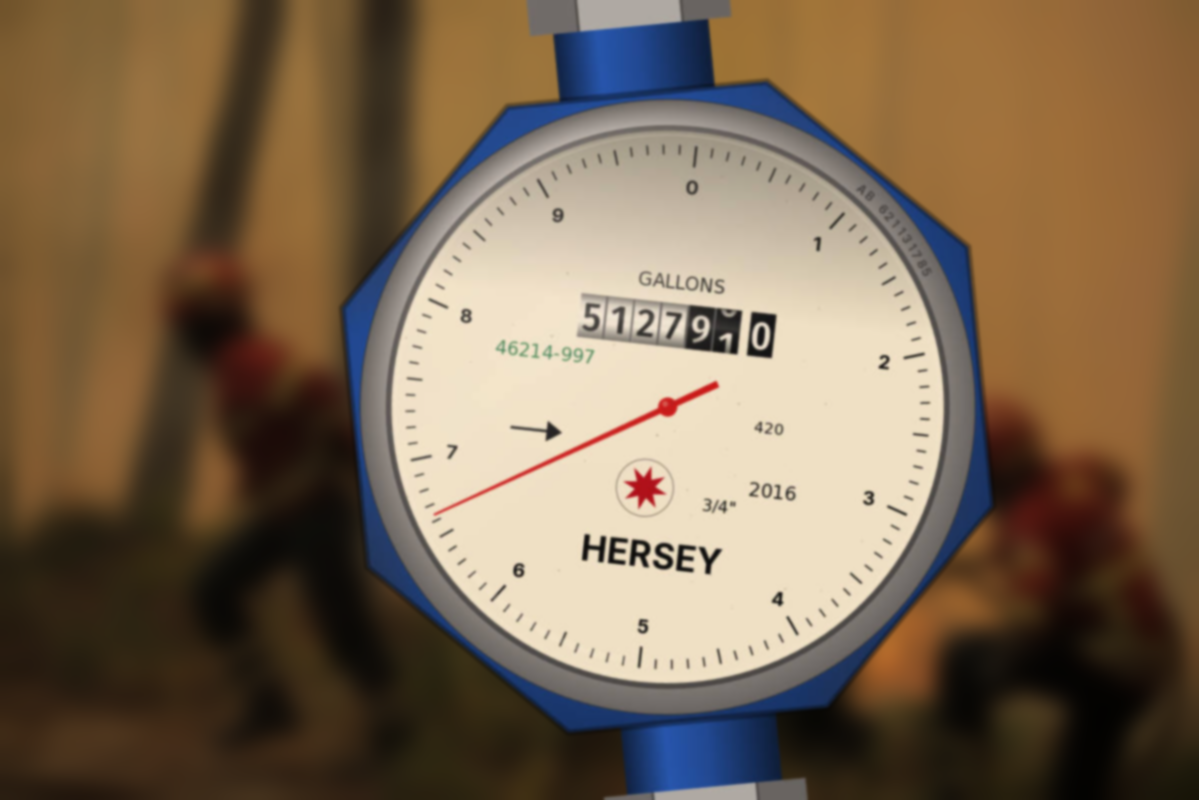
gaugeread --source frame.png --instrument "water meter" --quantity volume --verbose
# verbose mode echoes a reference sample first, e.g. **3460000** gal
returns **5127906.6** gal
